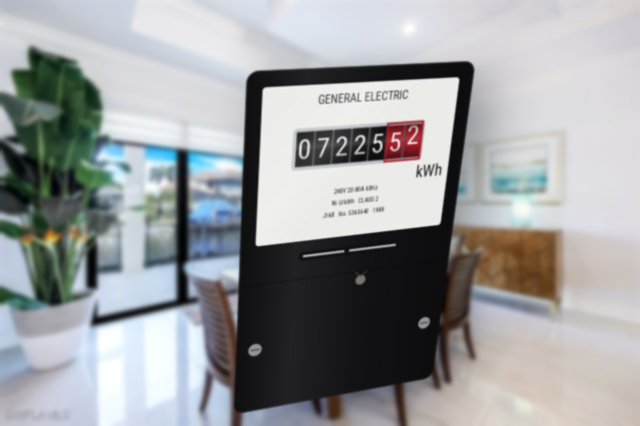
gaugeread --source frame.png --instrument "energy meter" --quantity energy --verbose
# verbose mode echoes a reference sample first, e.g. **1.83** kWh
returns **7225.52** kWh
